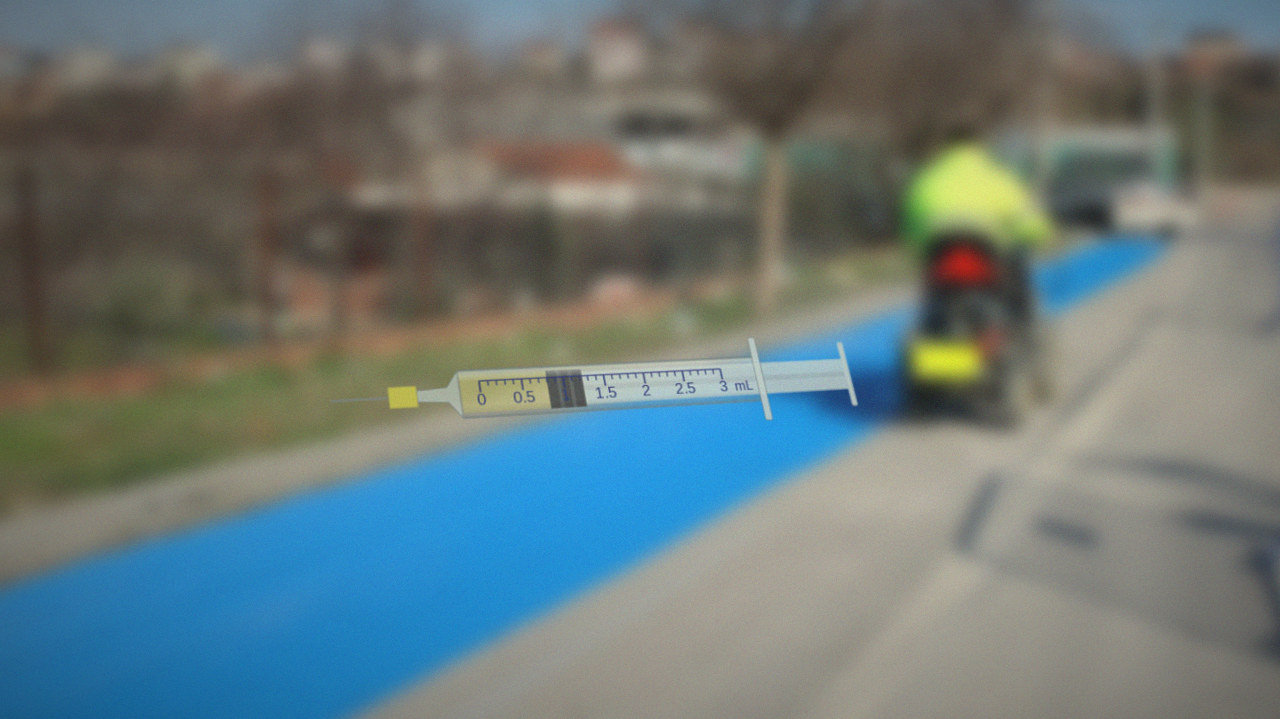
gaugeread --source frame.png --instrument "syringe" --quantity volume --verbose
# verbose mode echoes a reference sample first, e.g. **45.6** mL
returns **0.8** mL
